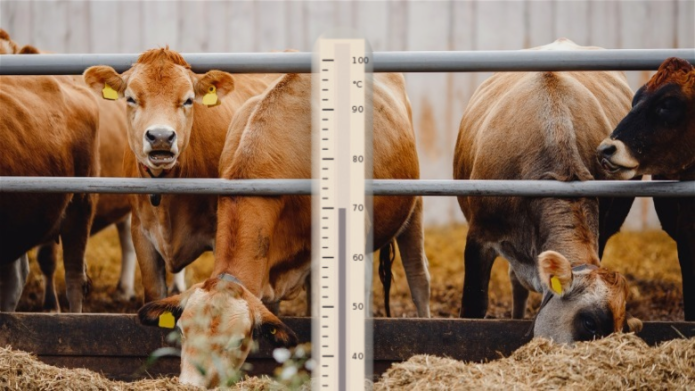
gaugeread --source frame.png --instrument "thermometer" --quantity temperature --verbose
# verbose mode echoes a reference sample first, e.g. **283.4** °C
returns **70** °C
